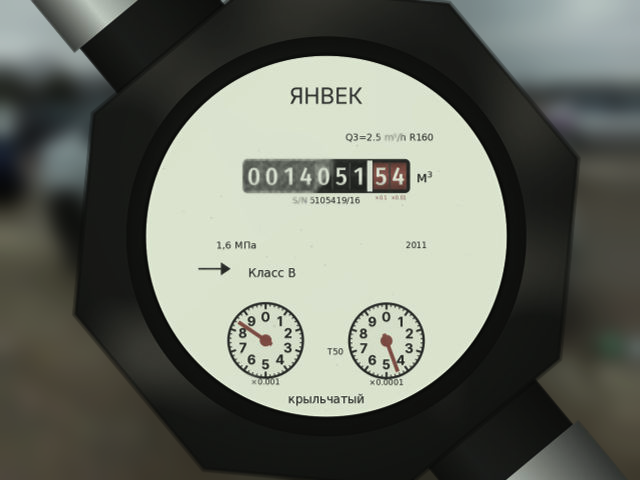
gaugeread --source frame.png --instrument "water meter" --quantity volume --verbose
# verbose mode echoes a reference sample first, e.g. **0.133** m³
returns **14051.5484** m³
